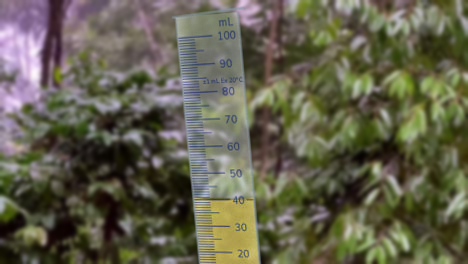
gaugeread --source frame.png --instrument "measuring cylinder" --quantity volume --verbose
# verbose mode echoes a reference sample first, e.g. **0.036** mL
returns **40** mL
